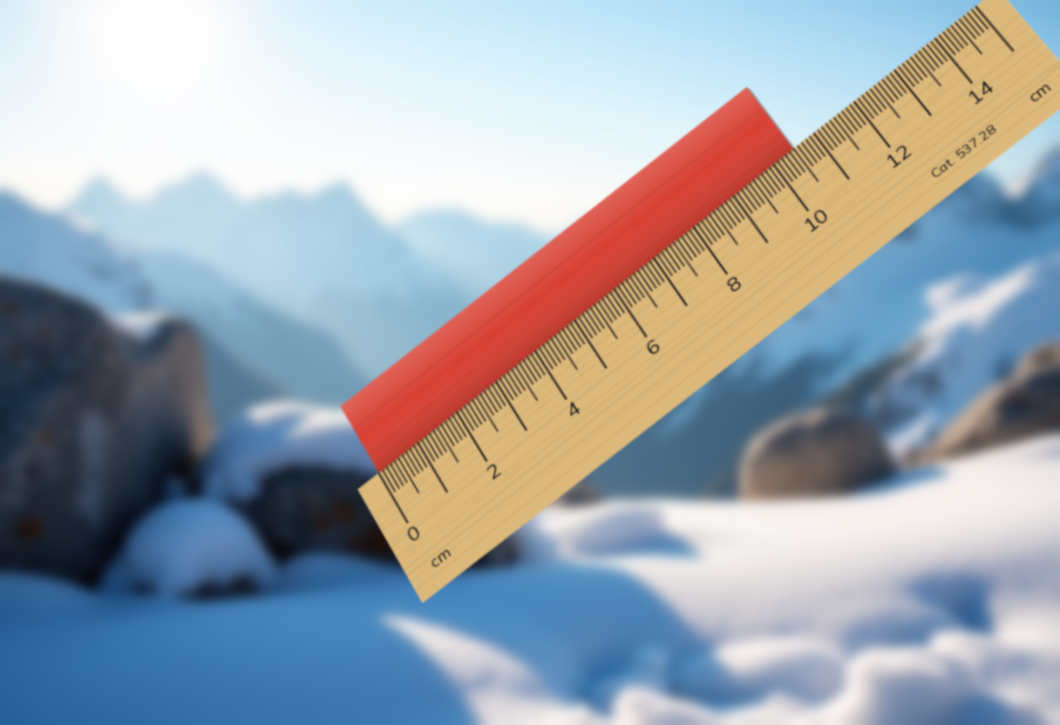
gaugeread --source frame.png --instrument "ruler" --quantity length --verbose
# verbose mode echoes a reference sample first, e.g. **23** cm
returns **10.5** cm
